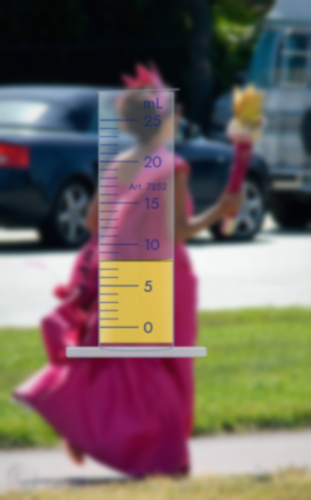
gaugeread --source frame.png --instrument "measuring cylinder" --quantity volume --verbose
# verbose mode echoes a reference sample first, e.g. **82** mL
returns **8** mL
